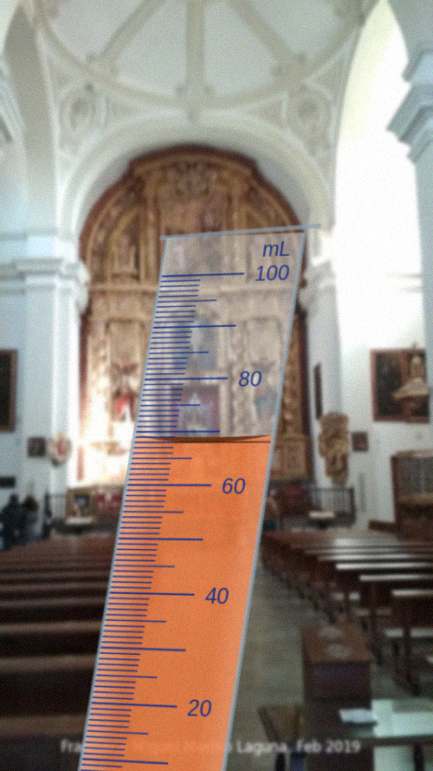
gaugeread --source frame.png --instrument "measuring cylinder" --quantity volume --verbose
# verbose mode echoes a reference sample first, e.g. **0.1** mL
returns **68** mL
